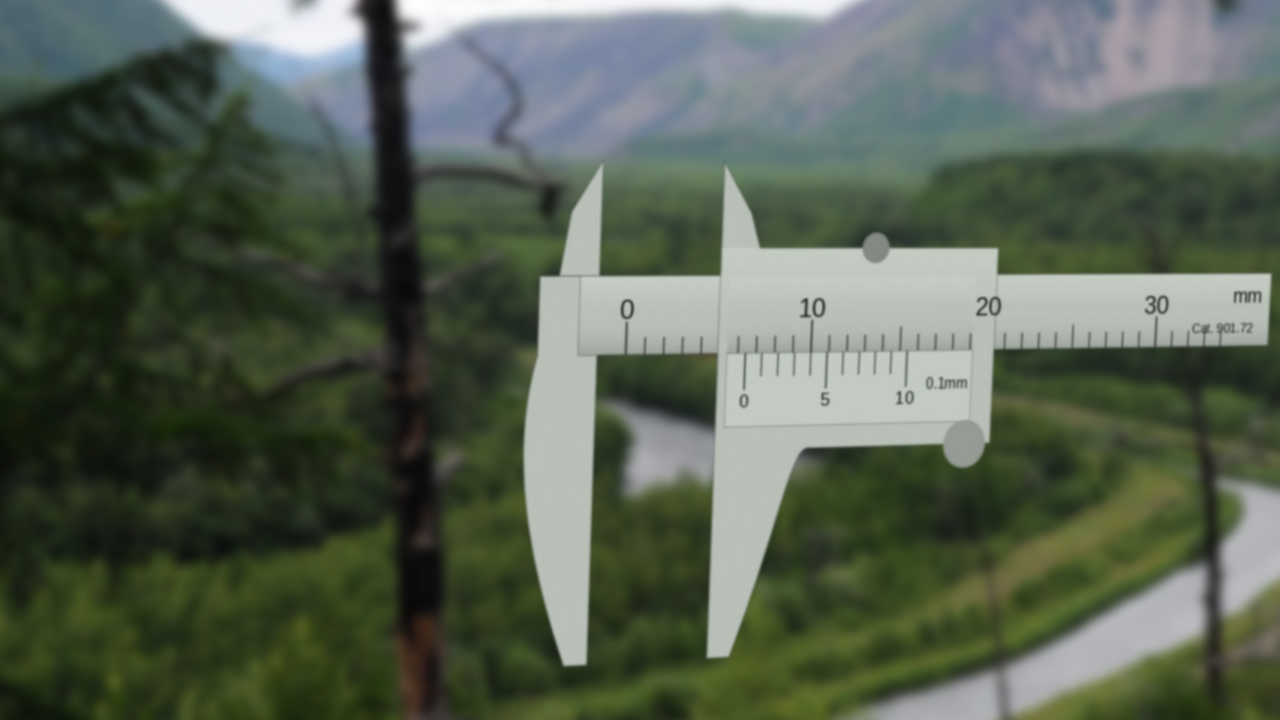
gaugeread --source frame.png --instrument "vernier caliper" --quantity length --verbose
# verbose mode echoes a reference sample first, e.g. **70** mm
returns **6.4** mm
